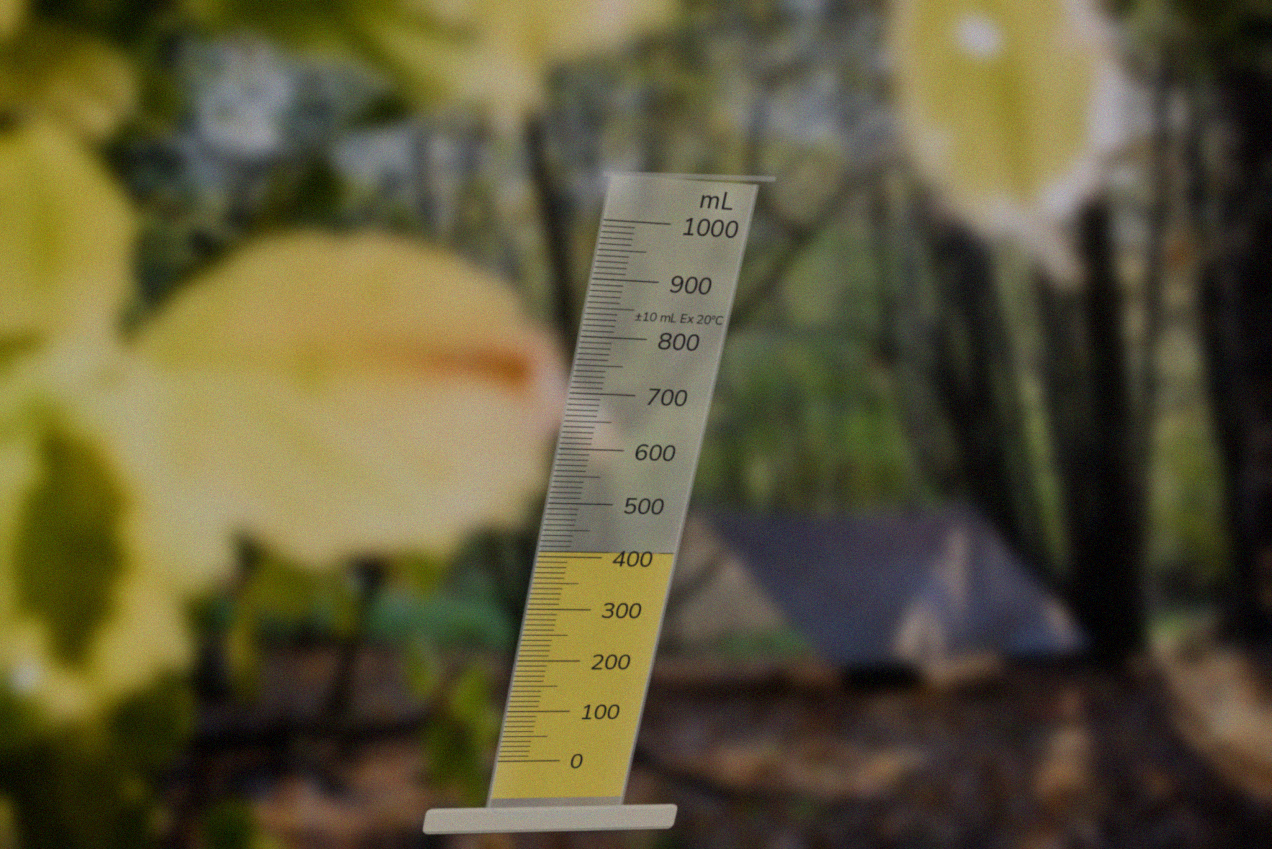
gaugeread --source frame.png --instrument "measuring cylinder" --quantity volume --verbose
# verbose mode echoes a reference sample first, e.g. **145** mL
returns **410** mL
